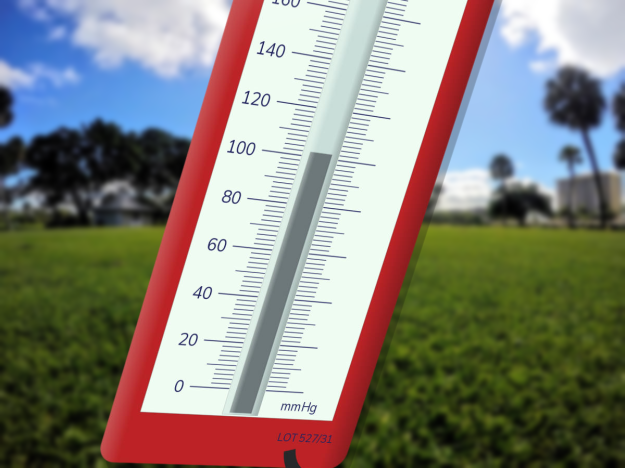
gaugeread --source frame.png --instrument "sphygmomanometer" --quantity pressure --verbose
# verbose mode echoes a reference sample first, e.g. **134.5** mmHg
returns **102** mmHg
